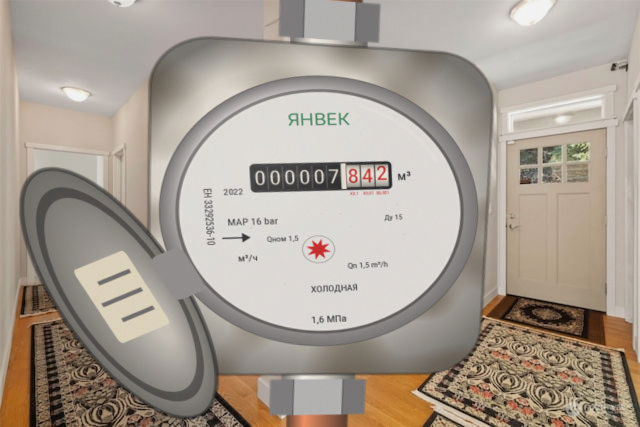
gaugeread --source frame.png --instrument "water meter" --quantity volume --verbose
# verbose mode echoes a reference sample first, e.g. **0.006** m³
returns **7.842** m³
